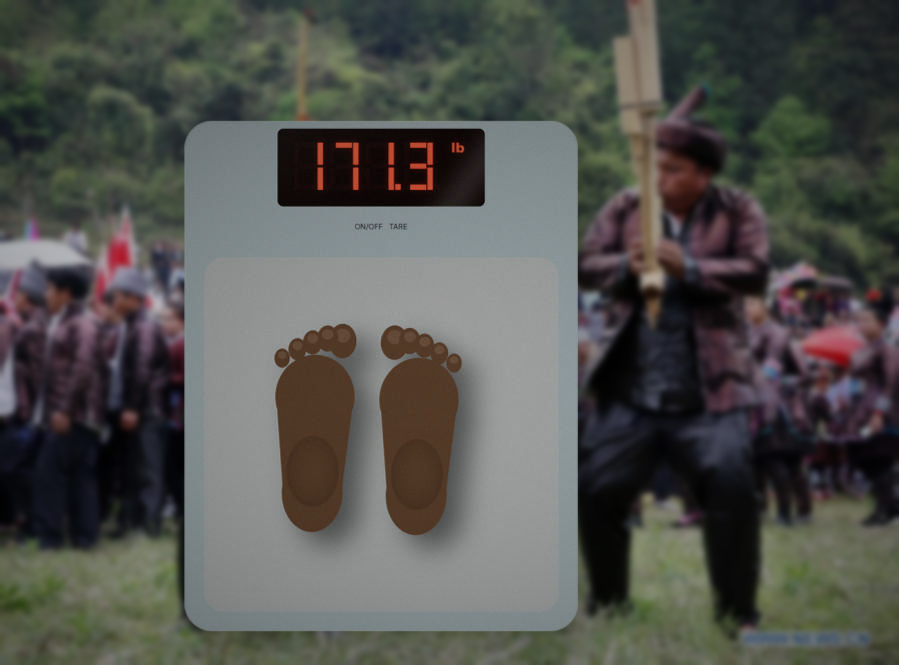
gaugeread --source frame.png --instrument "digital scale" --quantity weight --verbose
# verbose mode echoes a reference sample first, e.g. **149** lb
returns **171.3** lb
